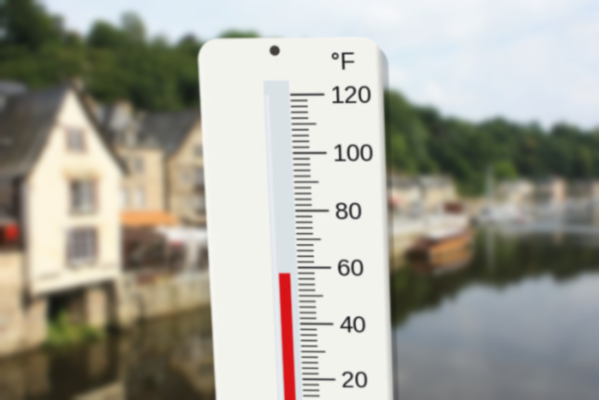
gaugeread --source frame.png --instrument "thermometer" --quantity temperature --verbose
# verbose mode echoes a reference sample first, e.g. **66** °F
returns **58** °F
